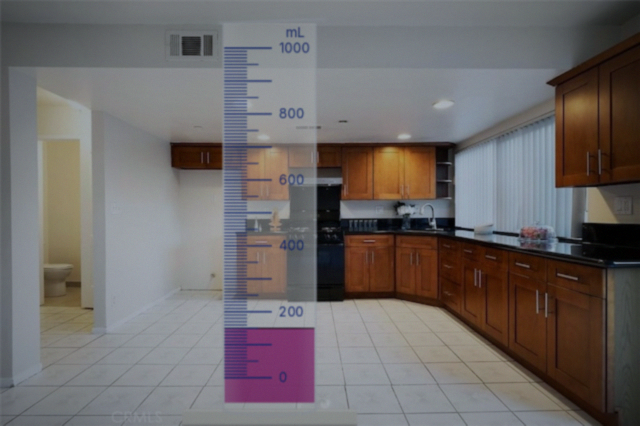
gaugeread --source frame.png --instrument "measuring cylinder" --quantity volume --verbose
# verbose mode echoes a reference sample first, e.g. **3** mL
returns **150** mL
